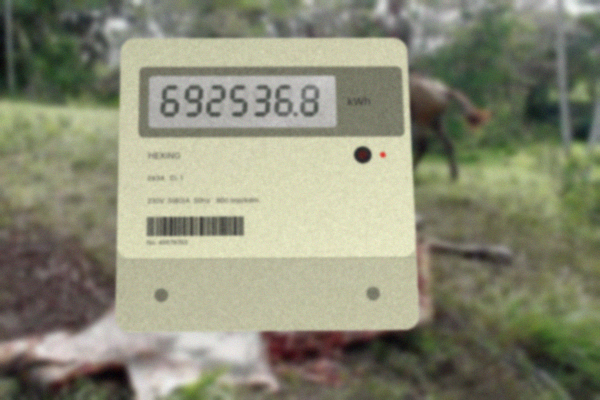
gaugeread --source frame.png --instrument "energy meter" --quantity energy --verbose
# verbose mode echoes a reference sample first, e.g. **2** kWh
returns **692536.8** kWh
